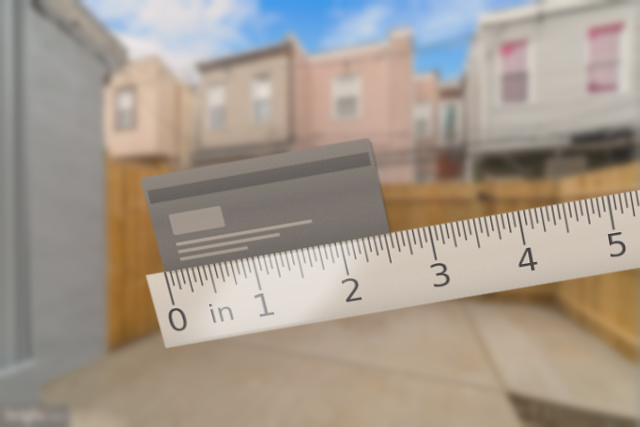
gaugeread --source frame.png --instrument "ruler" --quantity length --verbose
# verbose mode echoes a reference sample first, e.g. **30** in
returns **2.5625** in
